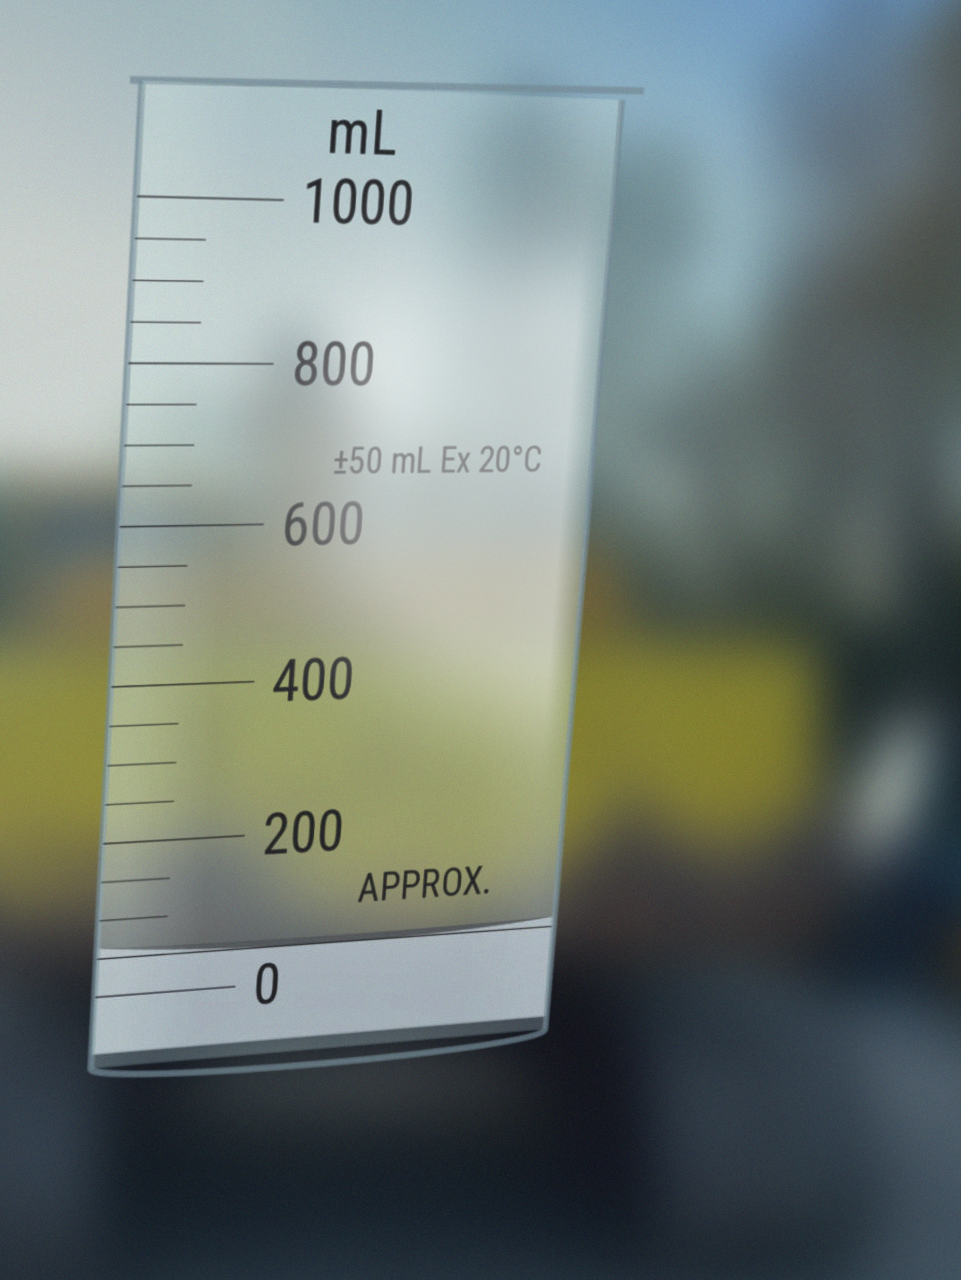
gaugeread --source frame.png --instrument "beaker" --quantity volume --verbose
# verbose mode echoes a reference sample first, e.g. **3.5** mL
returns **50** mL
